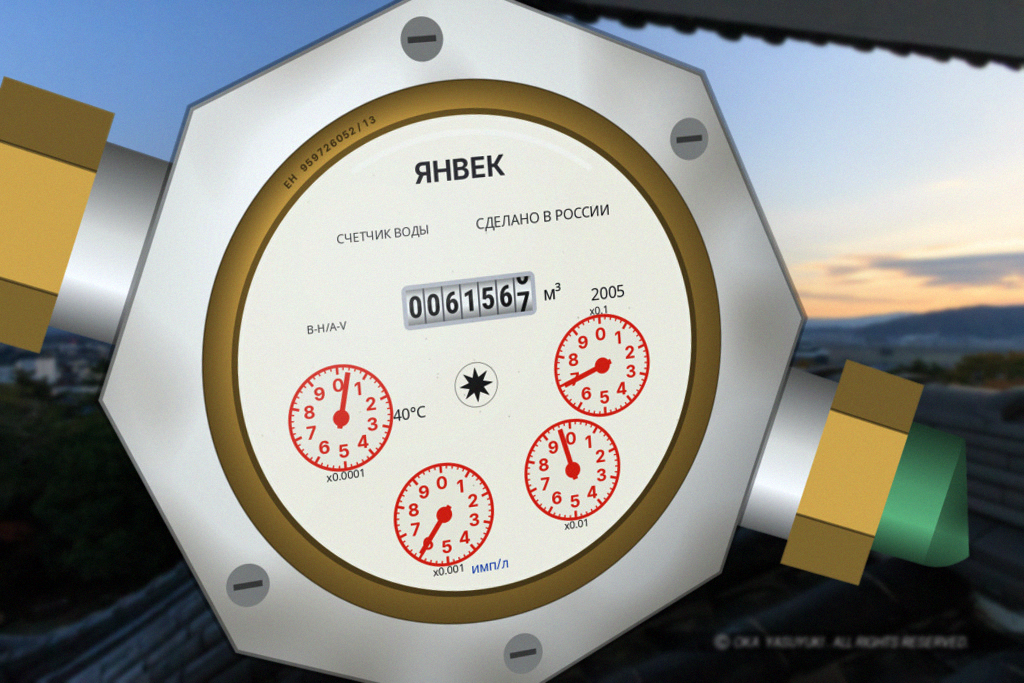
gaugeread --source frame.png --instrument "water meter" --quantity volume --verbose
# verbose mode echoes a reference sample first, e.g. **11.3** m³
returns **61566.6960** m³
